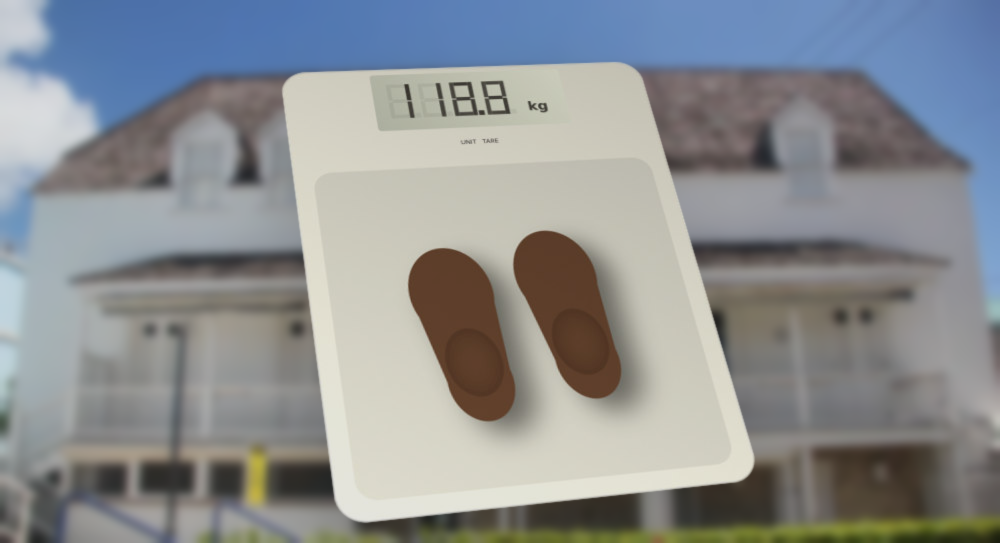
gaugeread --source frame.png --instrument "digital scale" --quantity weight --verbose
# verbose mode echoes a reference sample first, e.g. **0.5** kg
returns **118.8** kg
